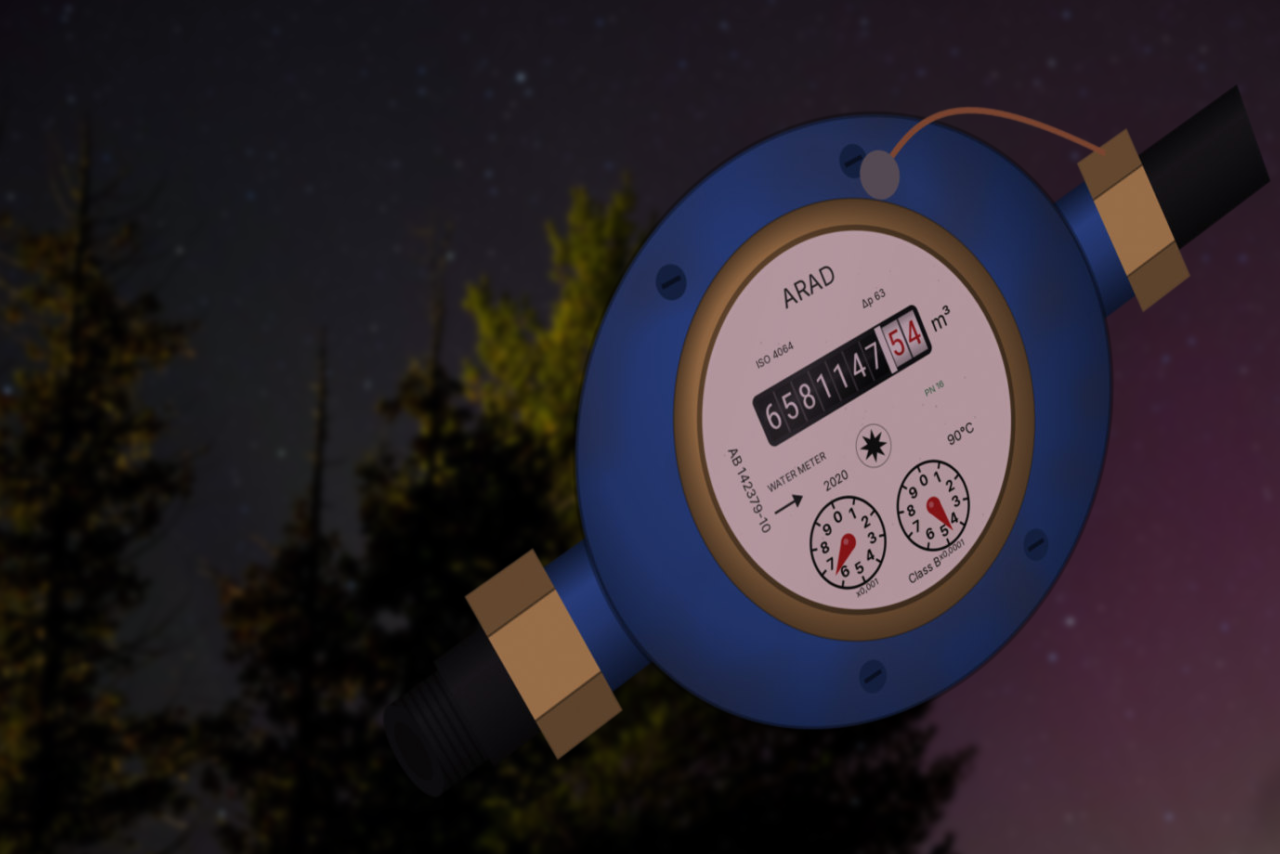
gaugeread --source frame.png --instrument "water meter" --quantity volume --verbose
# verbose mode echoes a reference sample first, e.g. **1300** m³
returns **6581147.5464** m³
